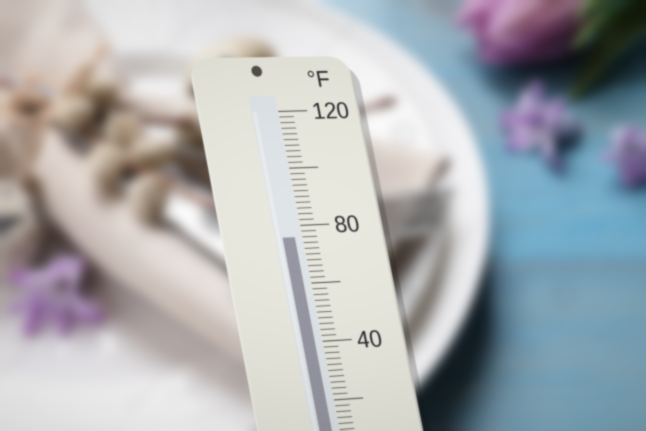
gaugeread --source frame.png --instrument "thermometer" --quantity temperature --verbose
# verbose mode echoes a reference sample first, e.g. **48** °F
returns **76** °F
